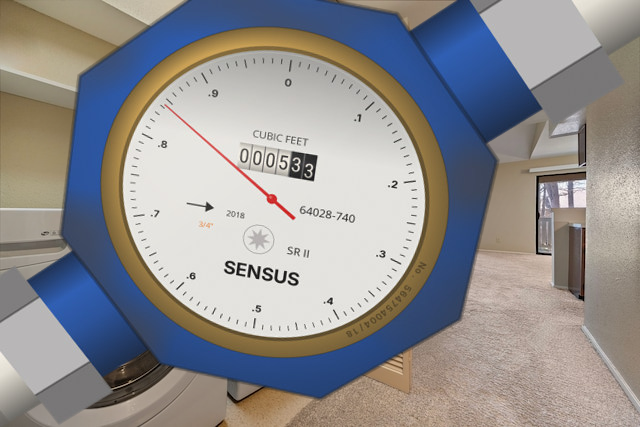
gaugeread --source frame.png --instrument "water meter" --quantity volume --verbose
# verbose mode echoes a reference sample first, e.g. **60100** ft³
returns **532.84** ft³
